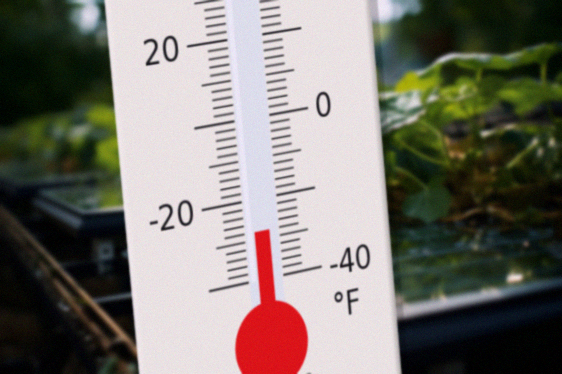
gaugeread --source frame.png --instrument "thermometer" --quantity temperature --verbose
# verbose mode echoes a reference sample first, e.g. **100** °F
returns **-28** °F
